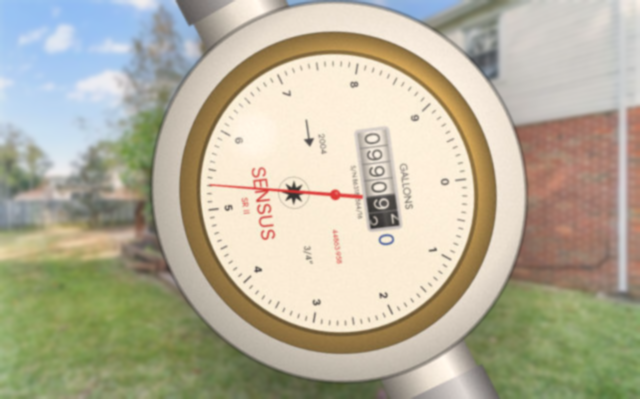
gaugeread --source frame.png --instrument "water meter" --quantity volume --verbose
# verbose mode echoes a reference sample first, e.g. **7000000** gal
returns **990925.3** gal
